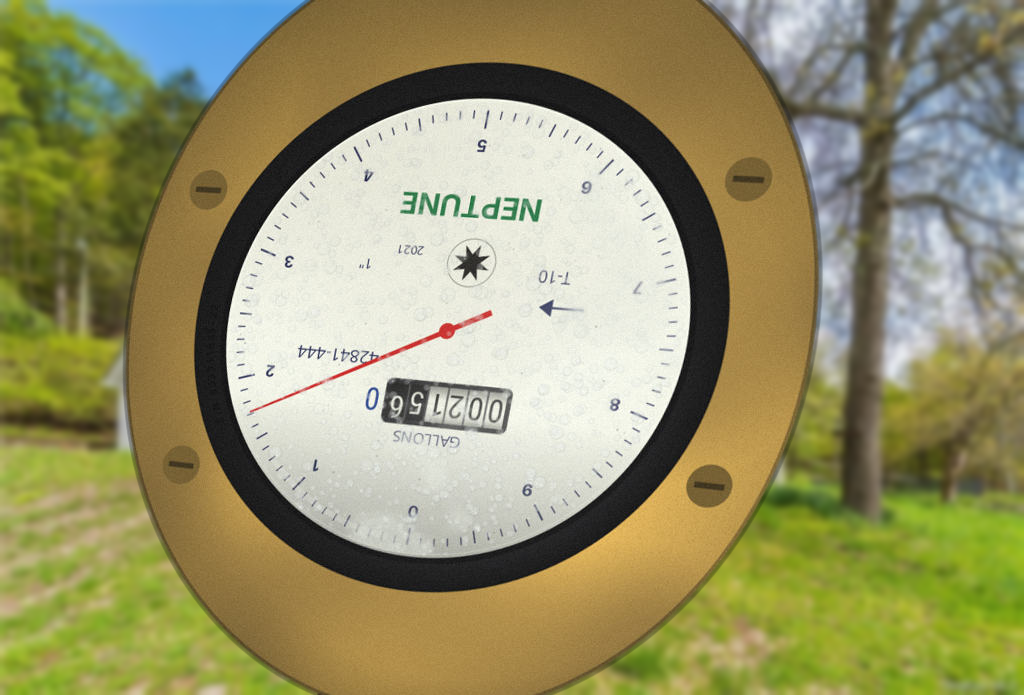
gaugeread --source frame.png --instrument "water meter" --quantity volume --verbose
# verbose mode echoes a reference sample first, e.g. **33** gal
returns **21561.7** gal
